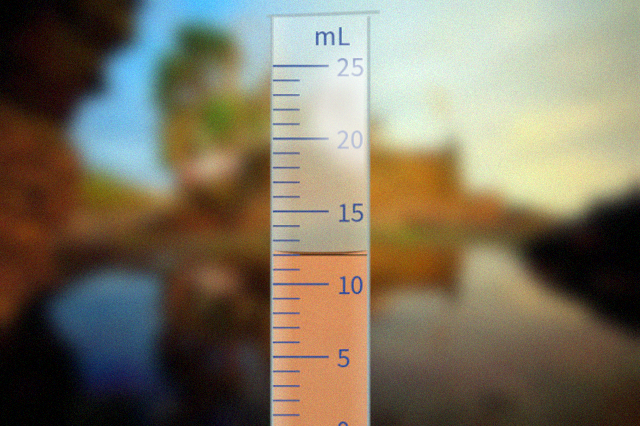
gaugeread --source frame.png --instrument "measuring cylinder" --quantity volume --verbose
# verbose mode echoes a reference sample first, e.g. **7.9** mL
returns **12** mL
